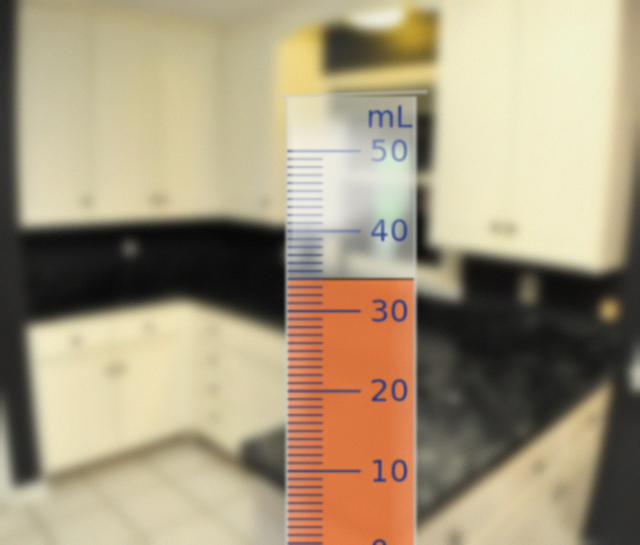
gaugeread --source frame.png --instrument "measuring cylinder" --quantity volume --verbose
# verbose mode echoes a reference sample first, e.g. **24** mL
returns **34** mL
